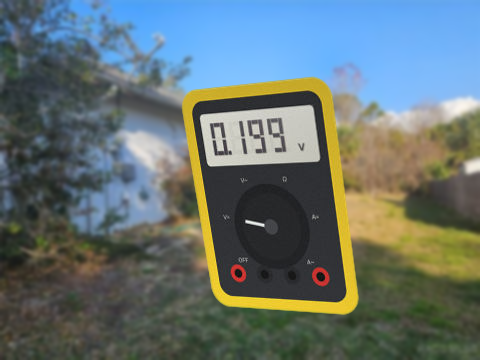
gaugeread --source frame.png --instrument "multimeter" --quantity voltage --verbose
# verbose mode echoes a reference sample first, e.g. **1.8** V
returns **0.199** V
